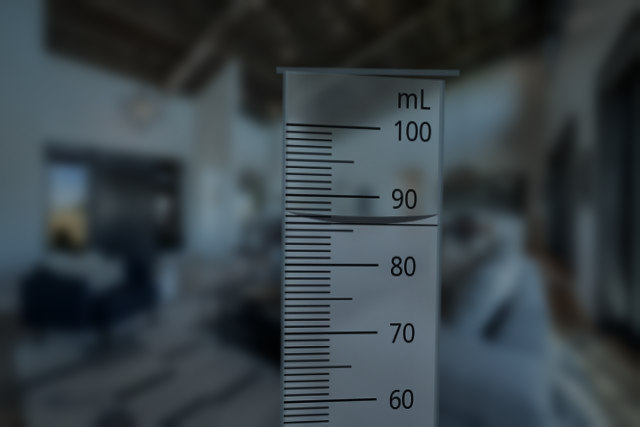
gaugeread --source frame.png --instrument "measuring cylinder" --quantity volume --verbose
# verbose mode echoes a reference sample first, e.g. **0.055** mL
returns **86** mL
